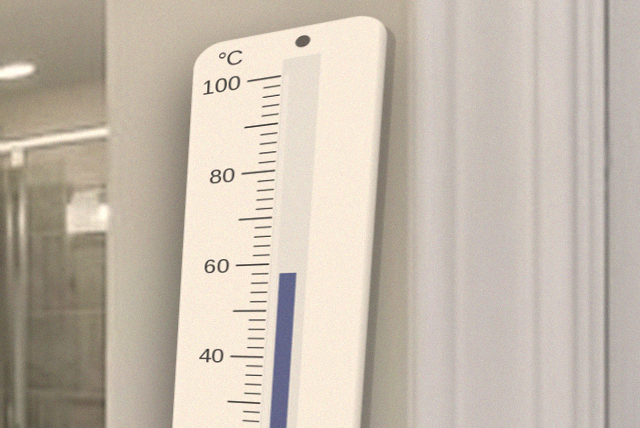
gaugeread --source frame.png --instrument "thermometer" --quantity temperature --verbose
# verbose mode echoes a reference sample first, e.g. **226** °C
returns **58** °C
